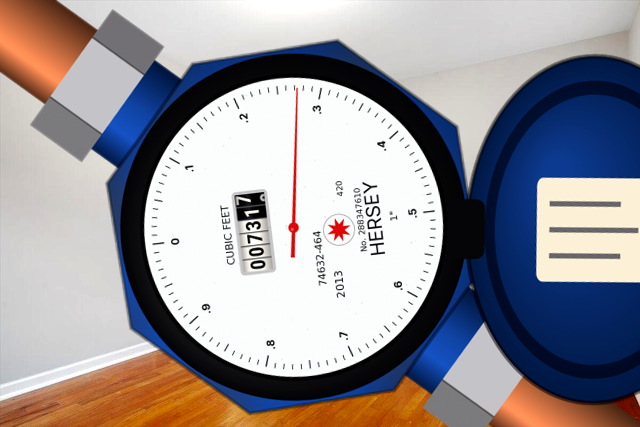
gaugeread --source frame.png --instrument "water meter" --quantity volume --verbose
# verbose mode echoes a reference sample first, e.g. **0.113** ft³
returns **7317.27** ft³
